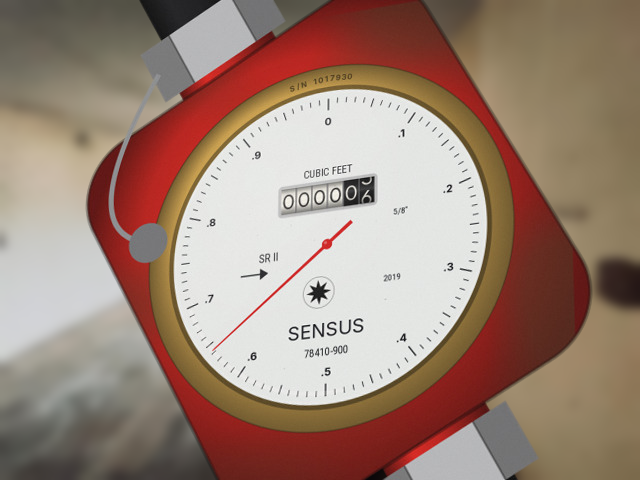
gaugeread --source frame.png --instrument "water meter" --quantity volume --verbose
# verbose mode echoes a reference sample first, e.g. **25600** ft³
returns **5.64** ft³
